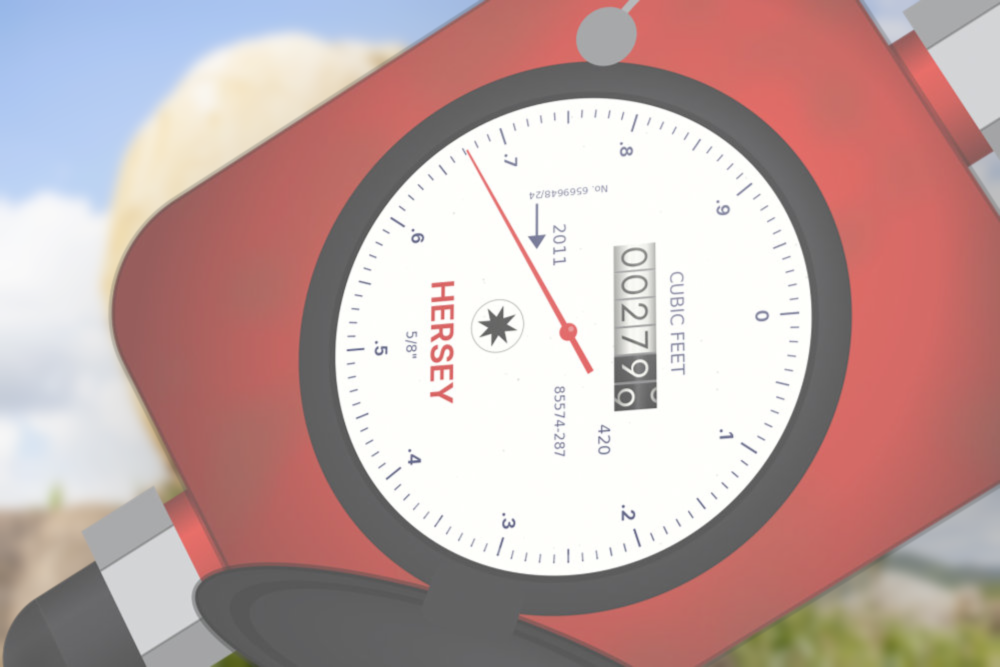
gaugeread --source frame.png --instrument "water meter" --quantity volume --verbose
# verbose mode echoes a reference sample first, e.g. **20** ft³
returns **2798.67** ft³
